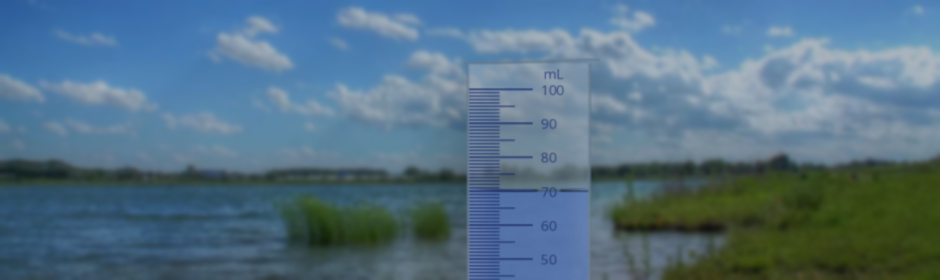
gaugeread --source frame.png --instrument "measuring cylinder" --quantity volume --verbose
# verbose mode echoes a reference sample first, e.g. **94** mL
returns **70** mL
